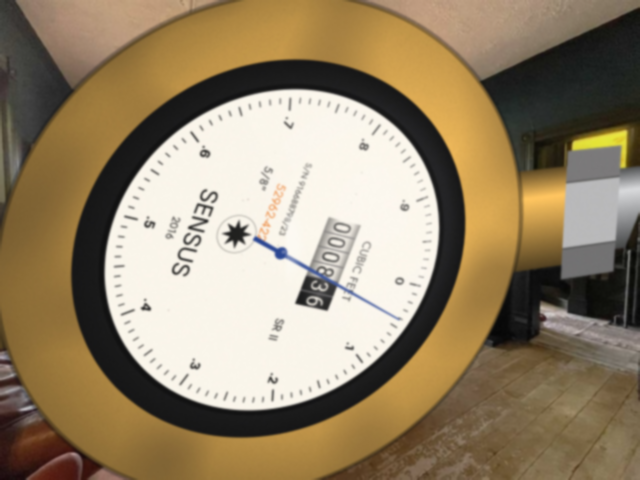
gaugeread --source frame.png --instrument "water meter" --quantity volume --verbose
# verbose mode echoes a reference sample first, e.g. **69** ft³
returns **836.04** ft³
